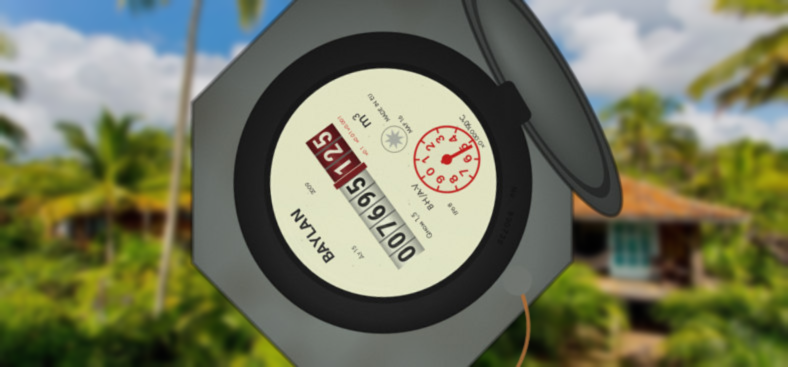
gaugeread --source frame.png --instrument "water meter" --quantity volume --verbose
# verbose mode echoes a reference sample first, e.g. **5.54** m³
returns **7695.1255** m³
